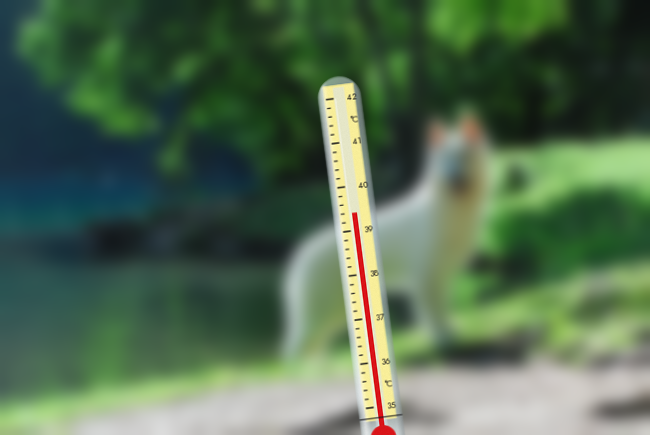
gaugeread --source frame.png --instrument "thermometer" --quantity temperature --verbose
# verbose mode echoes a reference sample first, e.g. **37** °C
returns **39.4** °C
